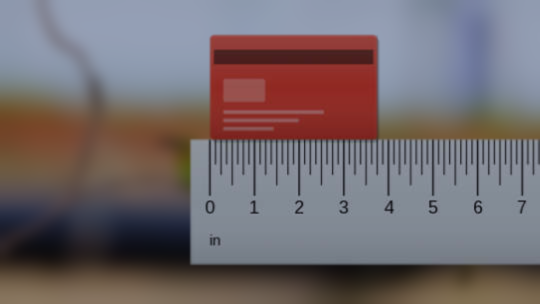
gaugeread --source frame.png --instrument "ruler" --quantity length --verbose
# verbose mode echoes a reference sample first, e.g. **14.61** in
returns **3.75** in
